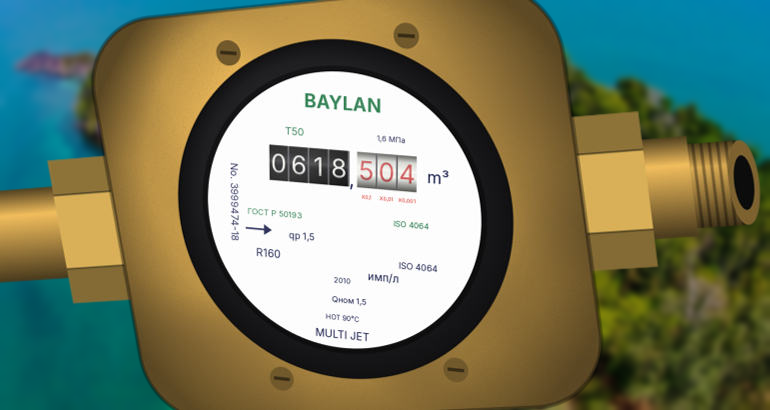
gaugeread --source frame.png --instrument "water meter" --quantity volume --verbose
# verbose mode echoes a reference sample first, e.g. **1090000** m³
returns **618.504** m³
